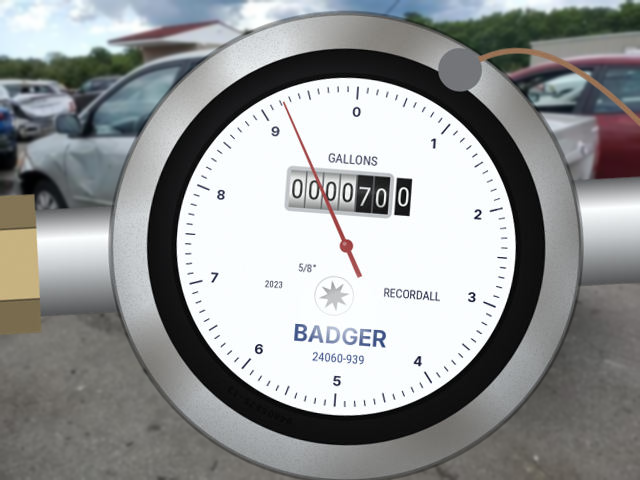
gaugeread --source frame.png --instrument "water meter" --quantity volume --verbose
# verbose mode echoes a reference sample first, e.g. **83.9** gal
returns **699.2** gal
